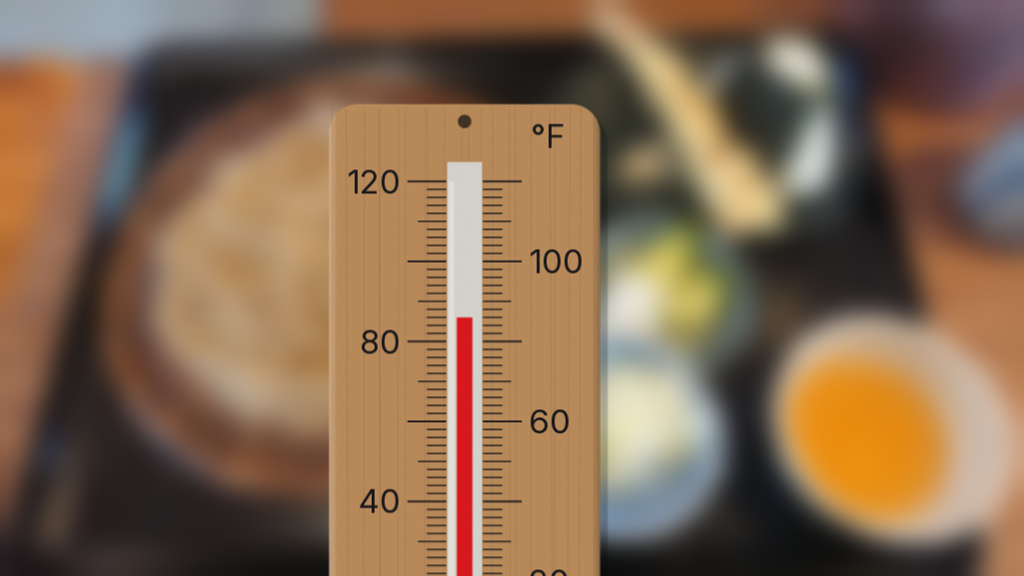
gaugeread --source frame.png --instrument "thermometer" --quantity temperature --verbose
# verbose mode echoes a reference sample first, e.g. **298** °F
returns **86** °F
